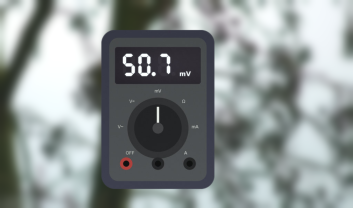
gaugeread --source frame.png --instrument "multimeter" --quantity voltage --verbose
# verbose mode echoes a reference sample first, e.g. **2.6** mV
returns **50.7** mV
